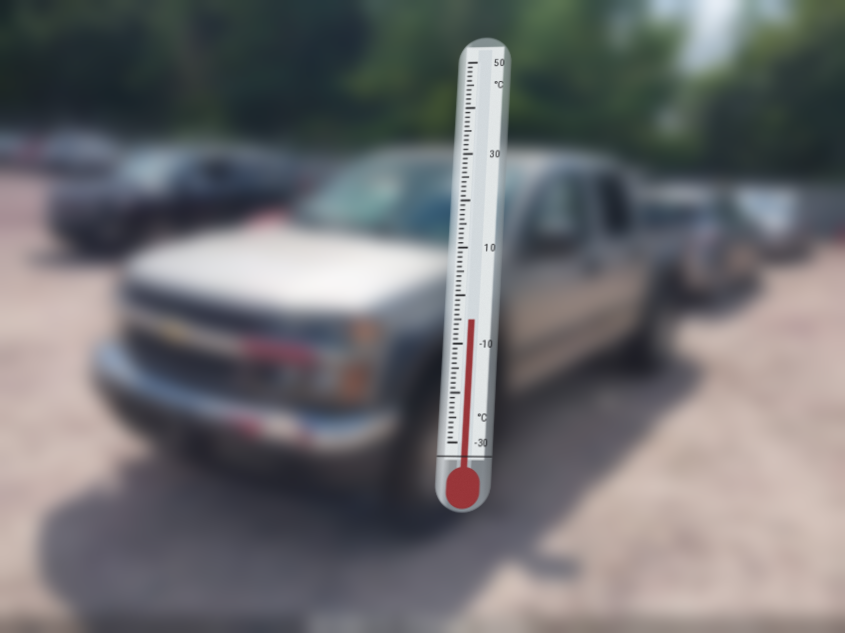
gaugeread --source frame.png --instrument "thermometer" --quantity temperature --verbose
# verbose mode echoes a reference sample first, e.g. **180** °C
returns **-5** °C
